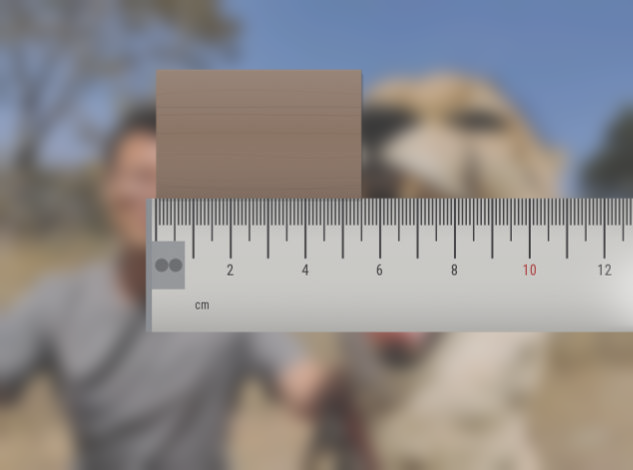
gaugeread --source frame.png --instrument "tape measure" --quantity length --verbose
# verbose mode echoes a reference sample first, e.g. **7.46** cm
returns **5.5** cm
